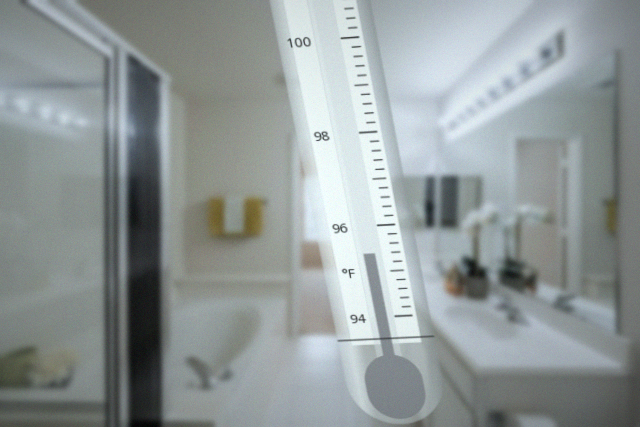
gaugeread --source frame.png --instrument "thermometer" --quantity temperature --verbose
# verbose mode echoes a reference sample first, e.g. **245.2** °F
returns **95.4** °F
